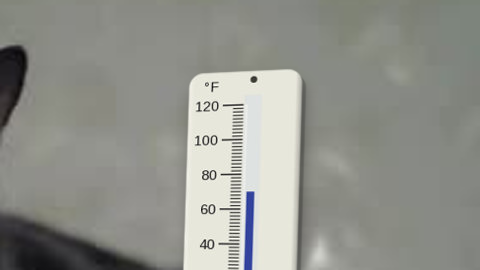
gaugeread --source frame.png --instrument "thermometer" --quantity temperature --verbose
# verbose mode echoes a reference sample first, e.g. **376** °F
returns **70** °F
